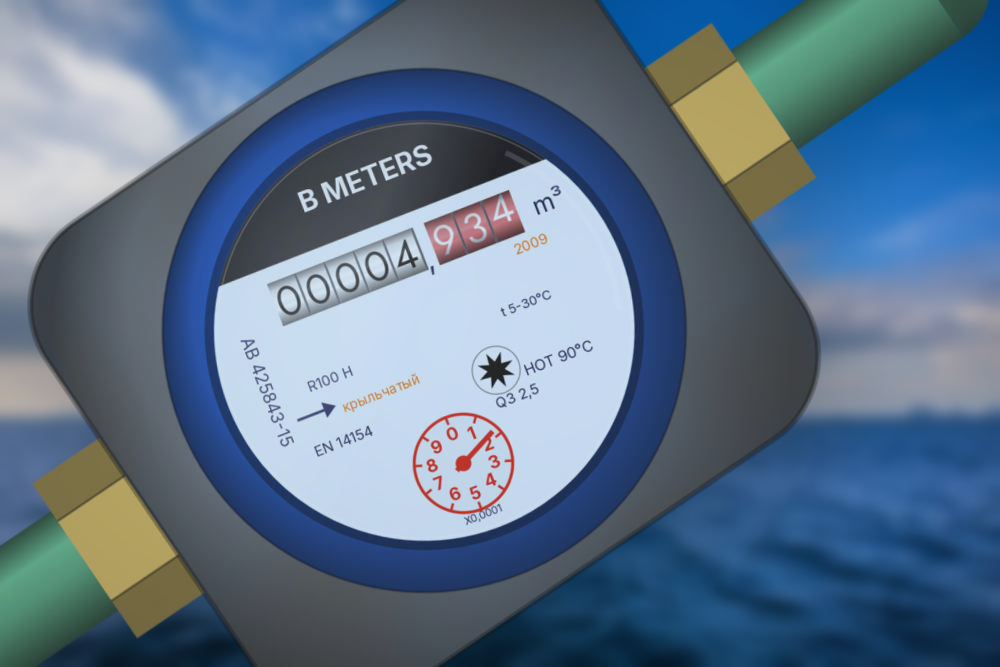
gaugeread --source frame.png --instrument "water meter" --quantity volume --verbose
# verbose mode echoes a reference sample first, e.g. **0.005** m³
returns **4.9341** m³
